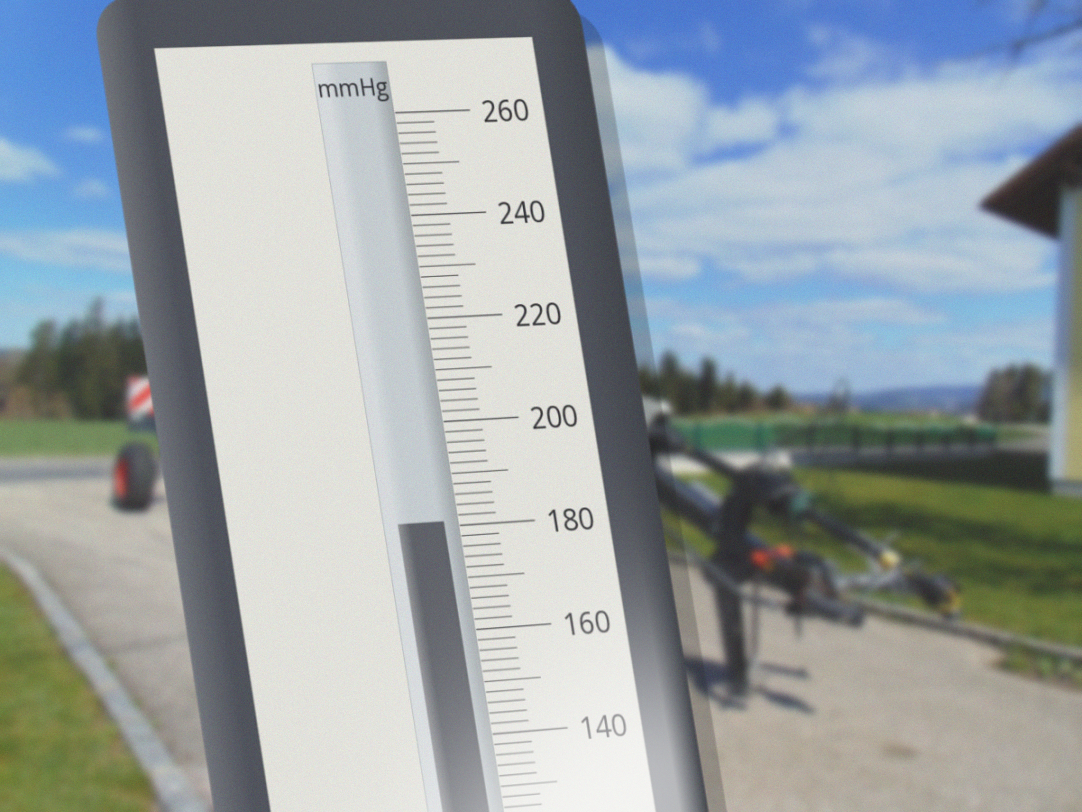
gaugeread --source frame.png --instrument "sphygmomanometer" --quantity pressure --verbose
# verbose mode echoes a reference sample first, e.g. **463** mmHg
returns **181** mmHg
